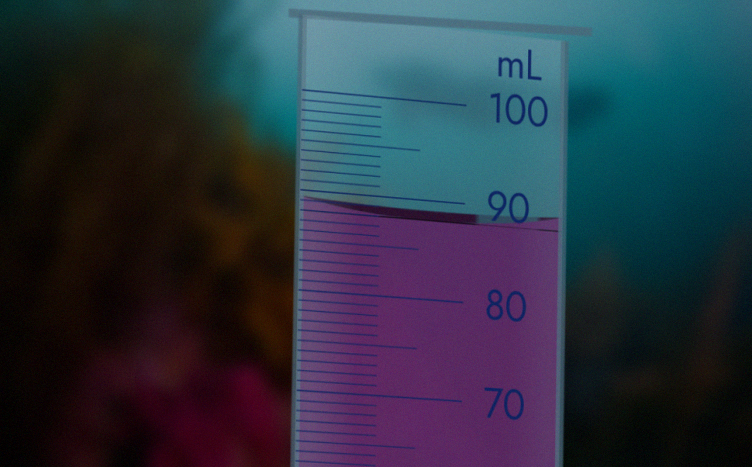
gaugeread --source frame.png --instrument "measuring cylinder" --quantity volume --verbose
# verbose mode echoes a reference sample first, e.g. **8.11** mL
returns **88** mL
